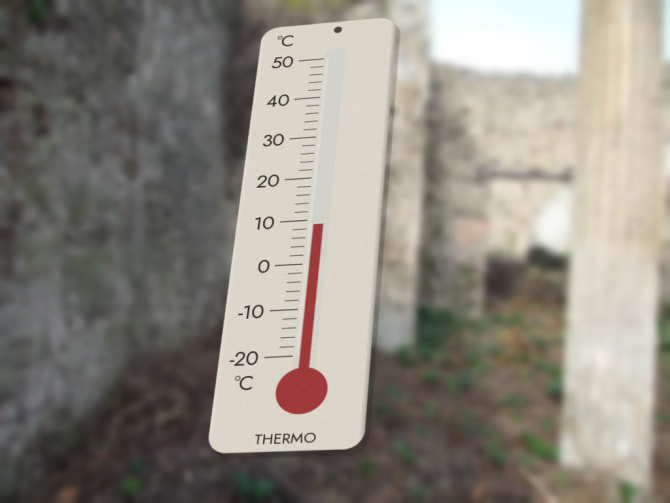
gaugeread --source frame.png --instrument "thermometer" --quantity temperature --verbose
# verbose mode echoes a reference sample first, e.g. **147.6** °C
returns **9** °C
